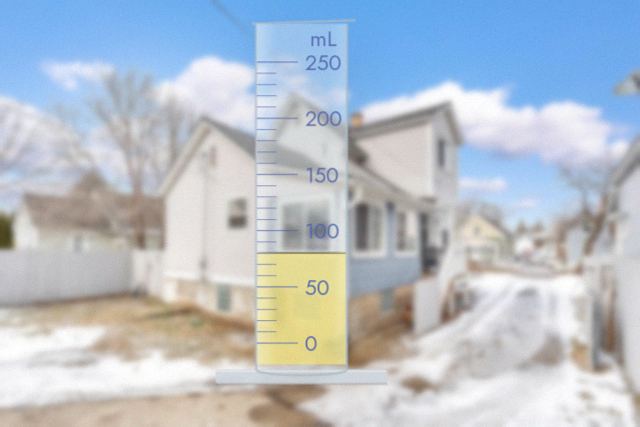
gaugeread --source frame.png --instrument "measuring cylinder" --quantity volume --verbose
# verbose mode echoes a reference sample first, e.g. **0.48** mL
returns **80** mL
